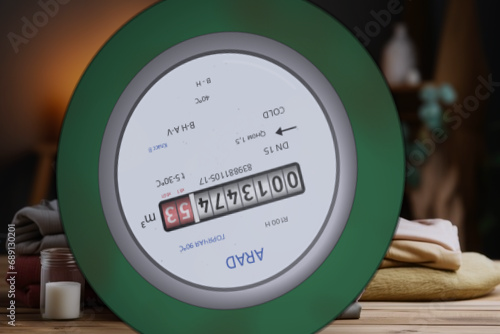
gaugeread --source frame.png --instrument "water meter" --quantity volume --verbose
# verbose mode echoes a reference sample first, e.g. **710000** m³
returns **13474.53** m³
